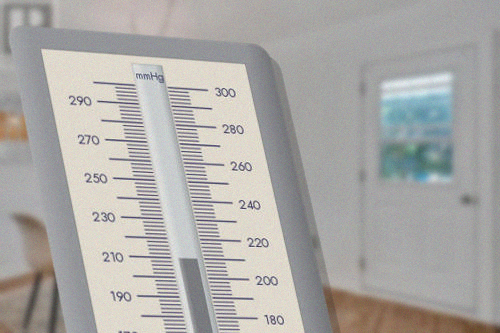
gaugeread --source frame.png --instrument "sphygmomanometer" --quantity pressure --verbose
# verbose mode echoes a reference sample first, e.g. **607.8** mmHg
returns **210** mmHg
